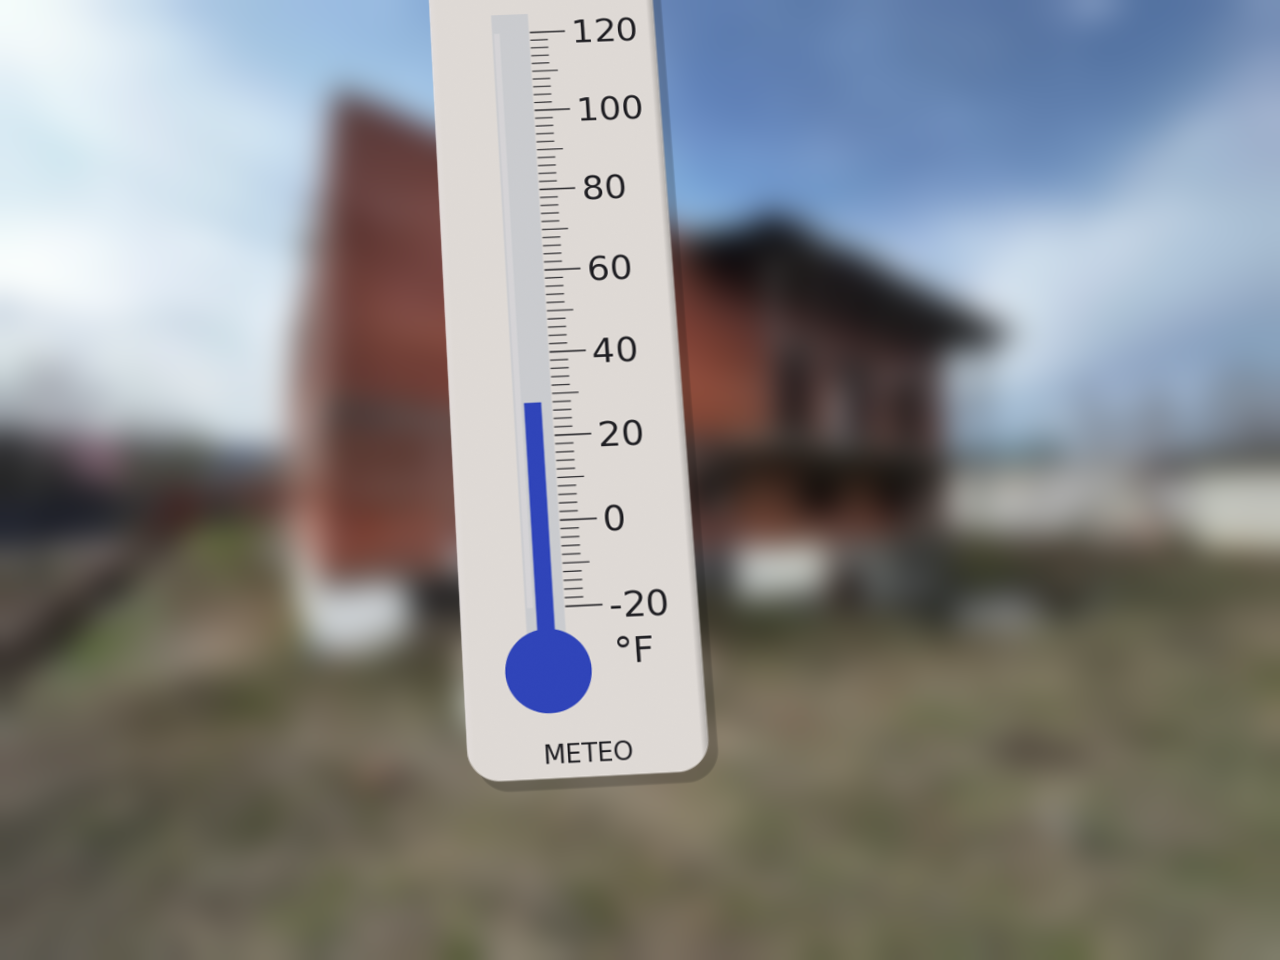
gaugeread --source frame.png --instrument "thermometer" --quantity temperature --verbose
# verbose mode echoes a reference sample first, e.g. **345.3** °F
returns **28** °F
